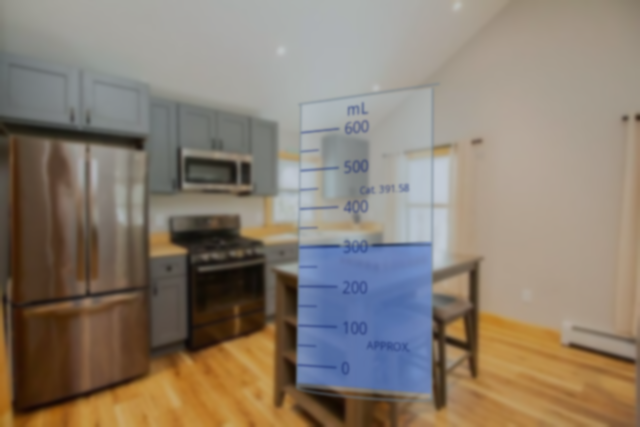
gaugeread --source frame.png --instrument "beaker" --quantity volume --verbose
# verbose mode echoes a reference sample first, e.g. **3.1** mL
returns **300** mL
